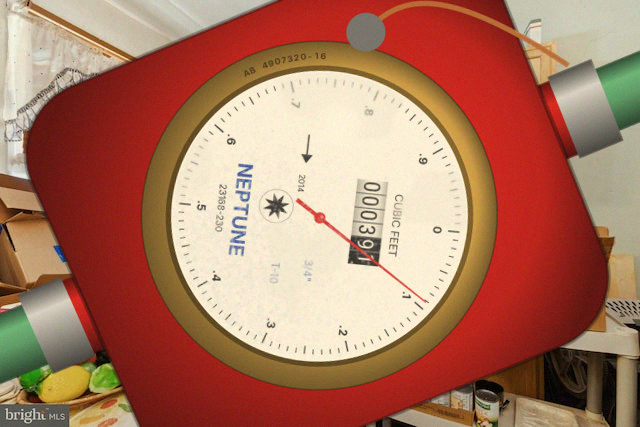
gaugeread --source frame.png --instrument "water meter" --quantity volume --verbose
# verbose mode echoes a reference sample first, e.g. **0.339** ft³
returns **391.09** ft³
